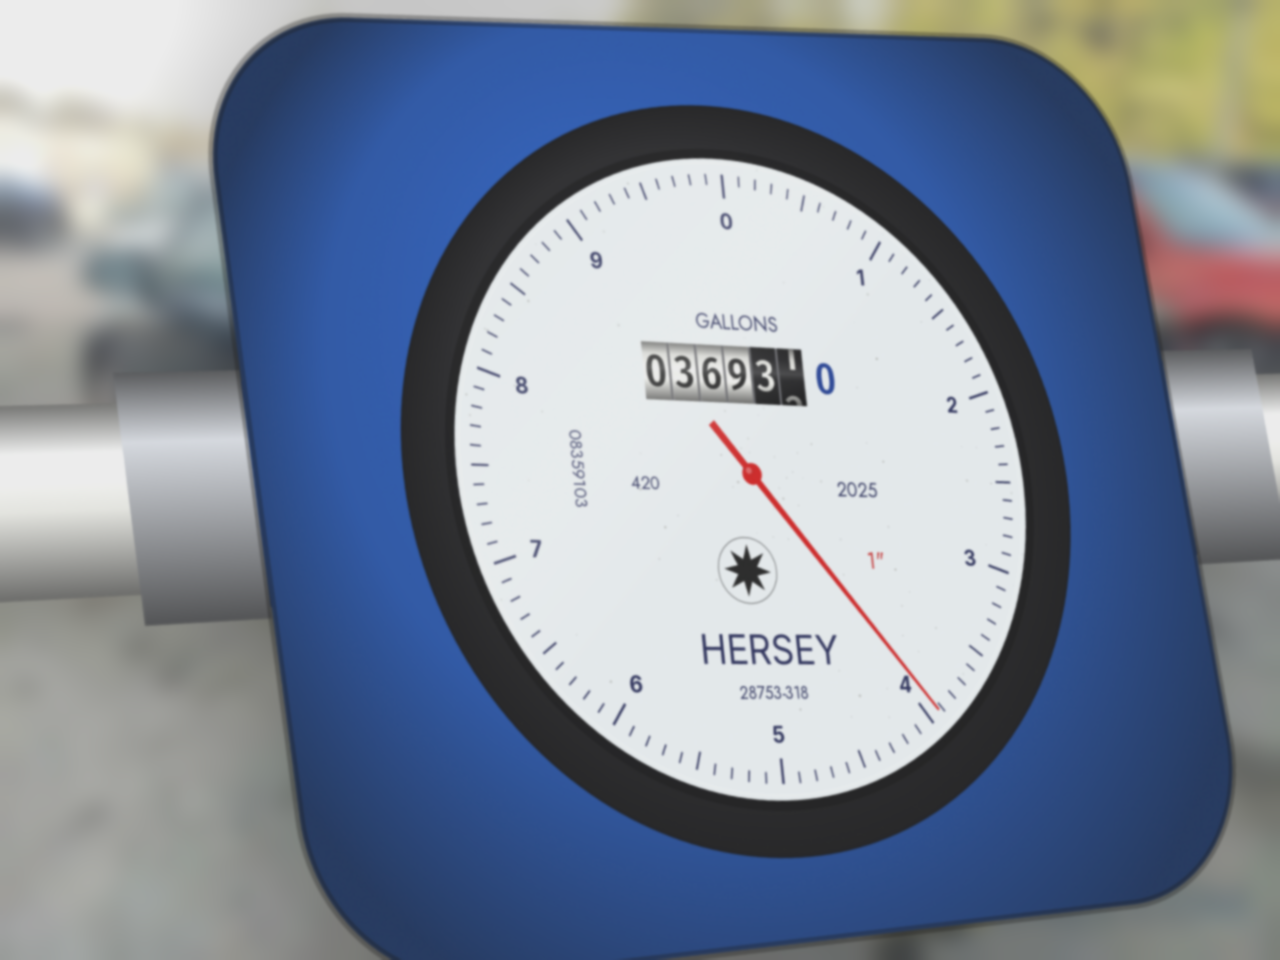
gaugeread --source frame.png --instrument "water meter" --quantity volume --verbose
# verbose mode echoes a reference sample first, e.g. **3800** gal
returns **369313.9** gal
